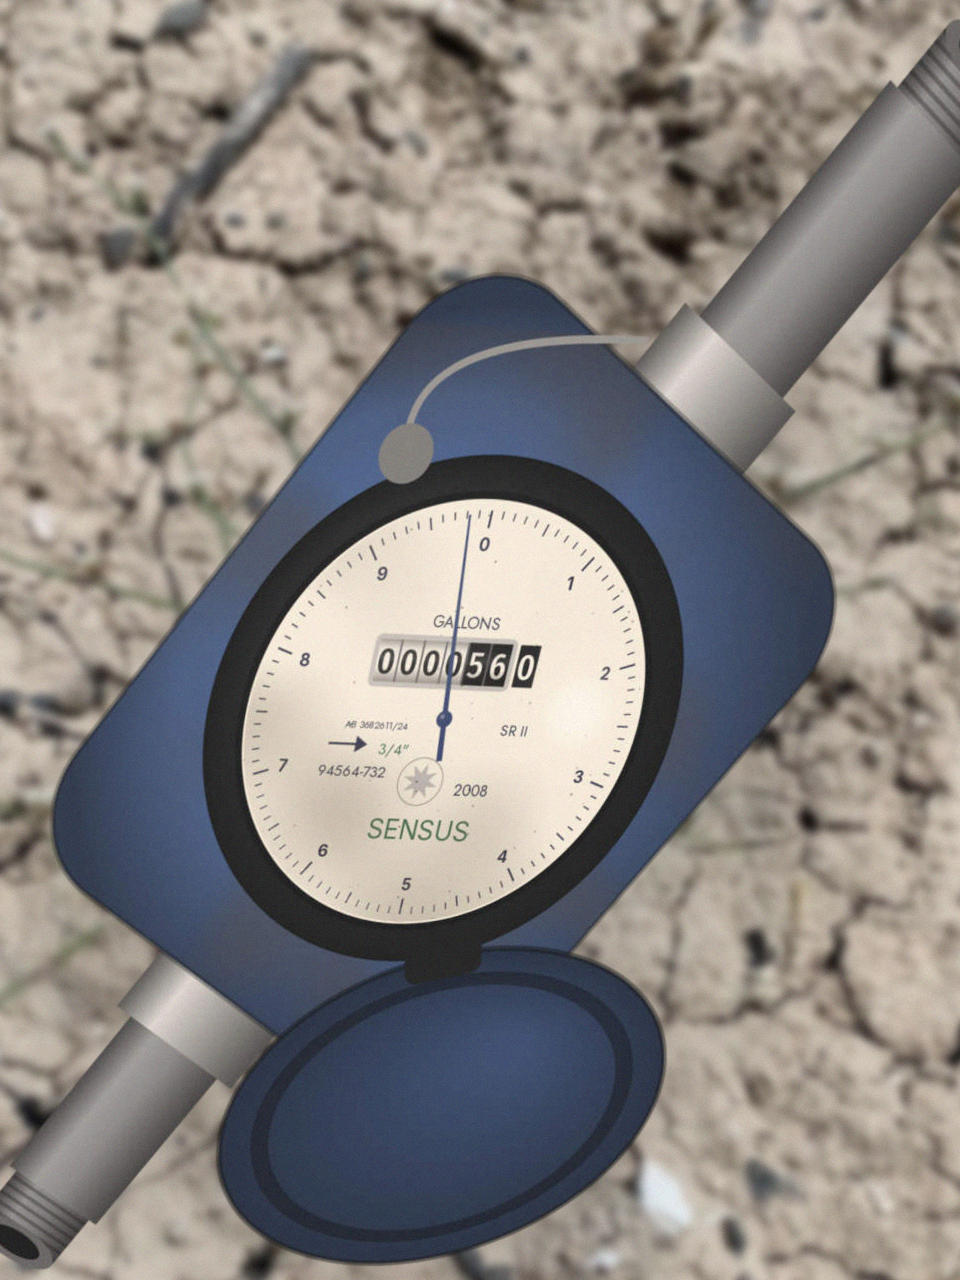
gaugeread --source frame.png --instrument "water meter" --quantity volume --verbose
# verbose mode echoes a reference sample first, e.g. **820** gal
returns **559.8** gal
